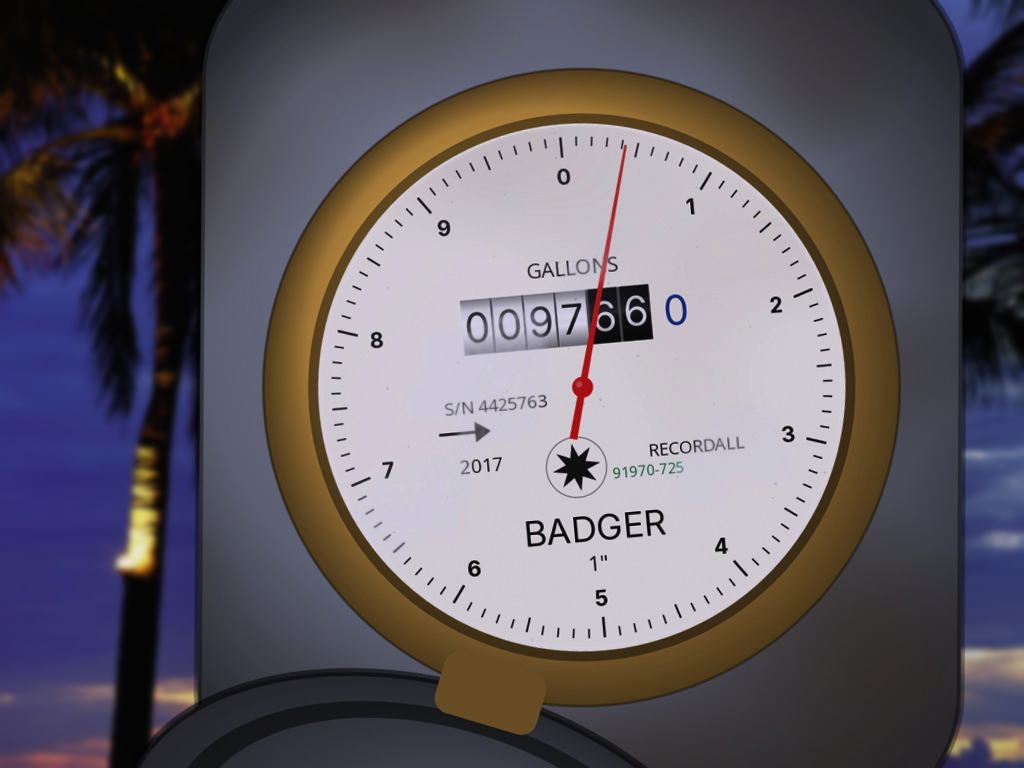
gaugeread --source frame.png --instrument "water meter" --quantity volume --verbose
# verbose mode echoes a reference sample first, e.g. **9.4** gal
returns **97660.4** gal
